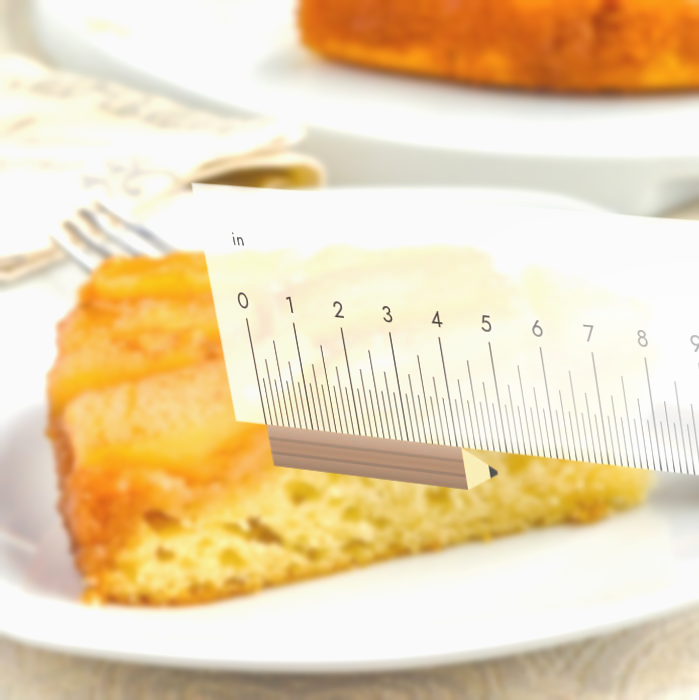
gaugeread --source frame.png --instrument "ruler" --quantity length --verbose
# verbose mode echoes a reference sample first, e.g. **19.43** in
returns **4.75** in
